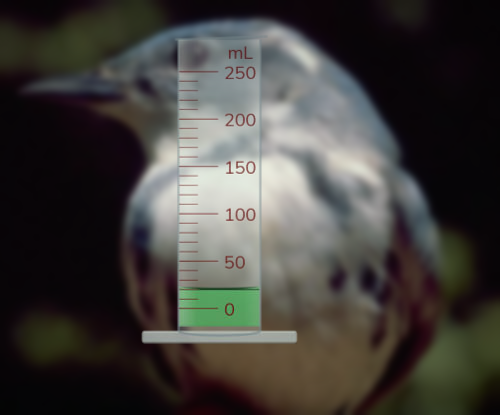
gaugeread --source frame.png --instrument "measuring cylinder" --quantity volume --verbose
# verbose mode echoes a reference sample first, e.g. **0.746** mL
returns **20** mL
